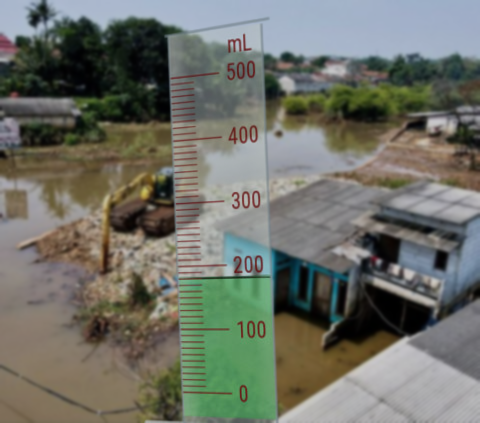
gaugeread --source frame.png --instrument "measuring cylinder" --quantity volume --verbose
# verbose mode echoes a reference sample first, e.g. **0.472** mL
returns **180** mL
